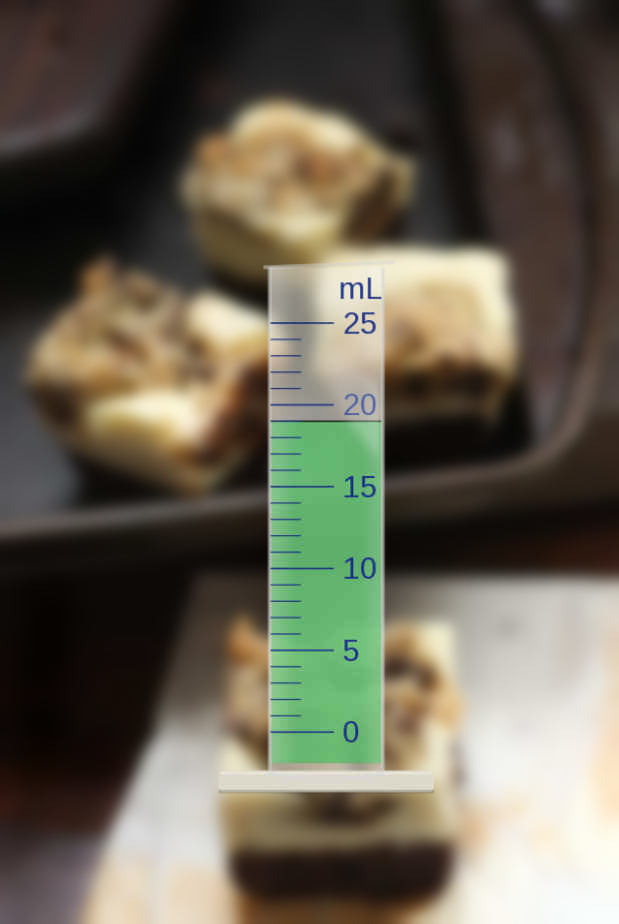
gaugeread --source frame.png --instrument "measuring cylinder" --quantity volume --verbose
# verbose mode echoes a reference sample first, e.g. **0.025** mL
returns **19** mL
